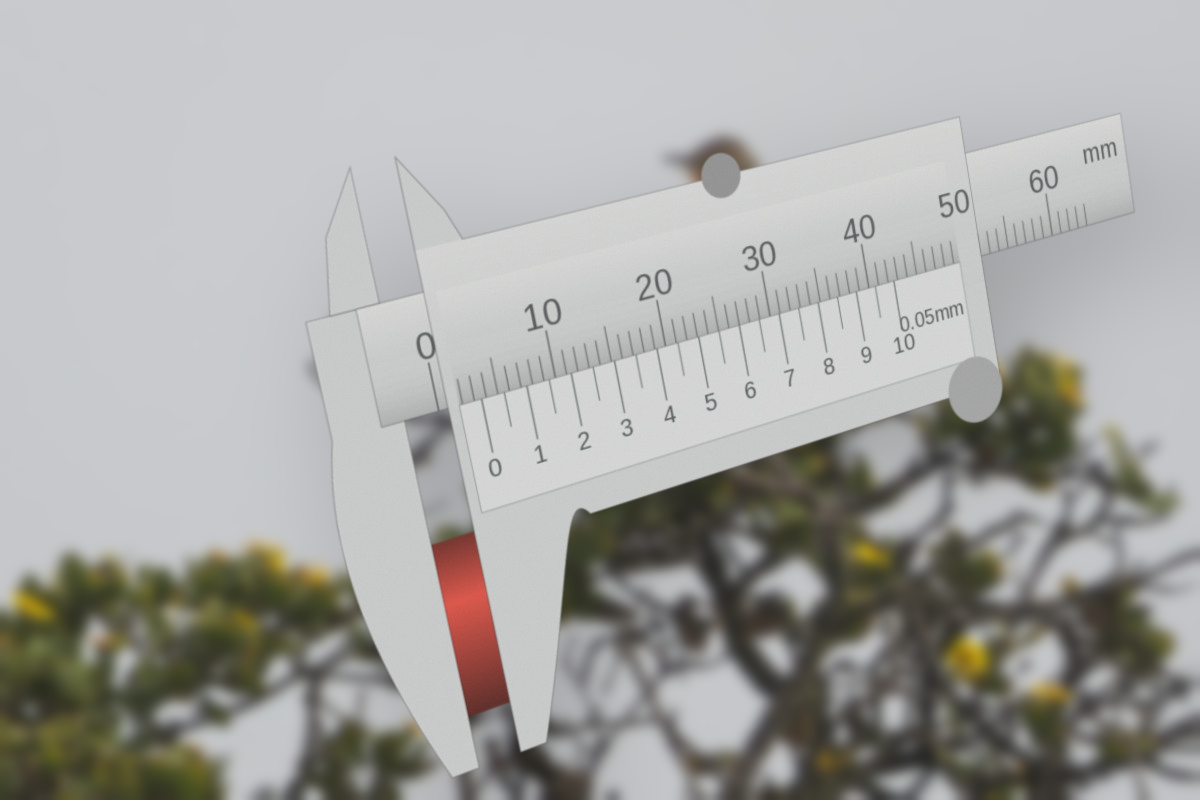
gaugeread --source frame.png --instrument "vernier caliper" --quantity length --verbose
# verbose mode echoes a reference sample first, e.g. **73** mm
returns **3.6** mm
